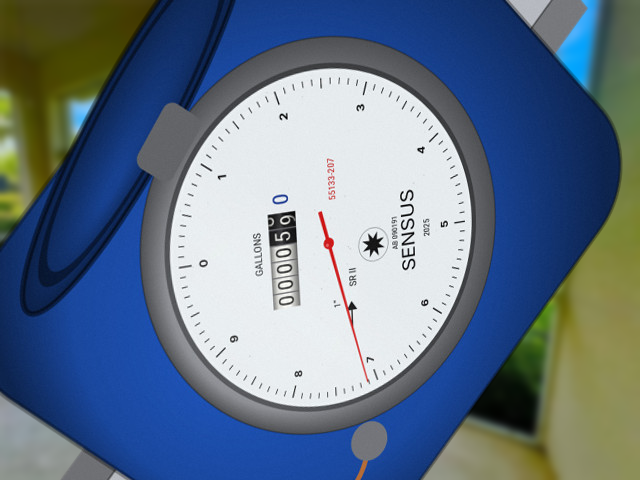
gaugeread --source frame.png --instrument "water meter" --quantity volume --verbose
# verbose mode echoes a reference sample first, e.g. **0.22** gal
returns **587.1** gal
